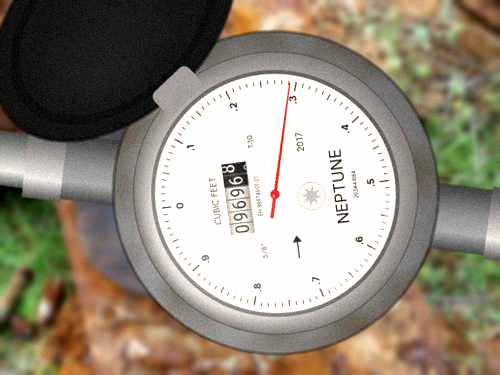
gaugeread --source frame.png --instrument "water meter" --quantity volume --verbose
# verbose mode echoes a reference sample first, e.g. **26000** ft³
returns **96968.29** ft³
